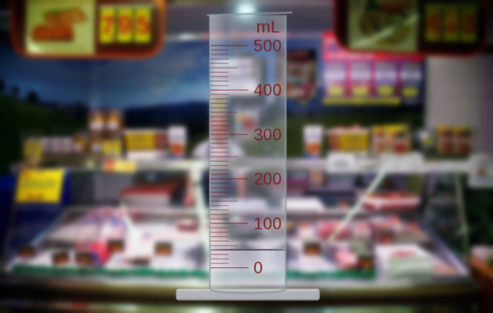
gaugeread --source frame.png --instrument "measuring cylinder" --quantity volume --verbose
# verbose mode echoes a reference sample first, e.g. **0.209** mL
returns **40** mL
